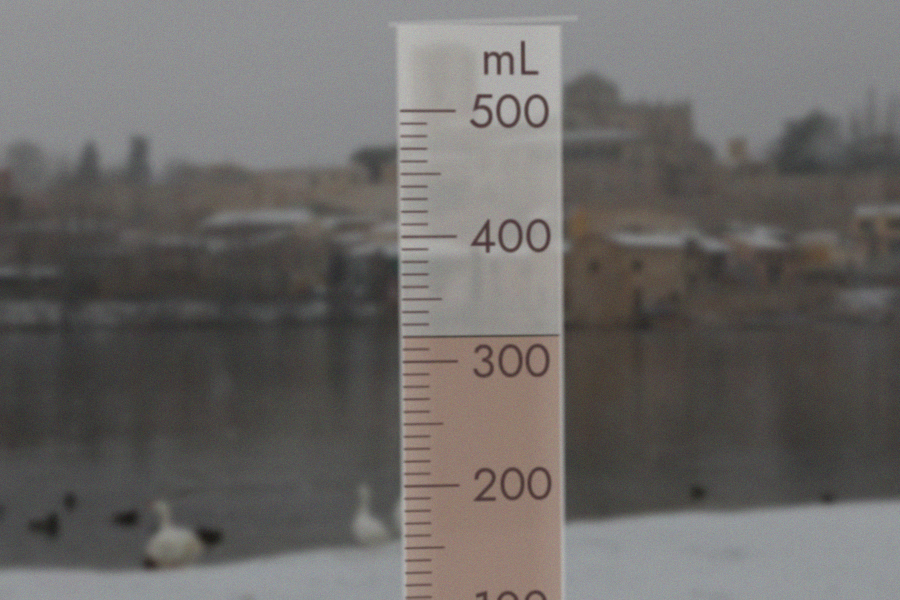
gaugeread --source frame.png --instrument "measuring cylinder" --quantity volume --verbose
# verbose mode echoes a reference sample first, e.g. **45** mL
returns **320** mL
